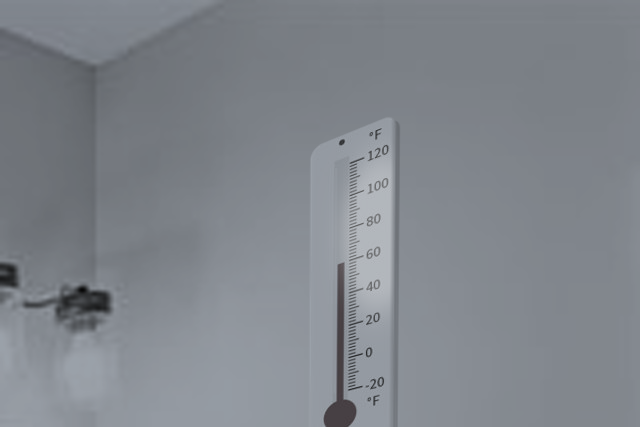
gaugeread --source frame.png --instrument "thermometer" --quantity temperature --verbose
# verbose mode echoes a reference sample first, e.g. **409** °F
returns **60** °F
